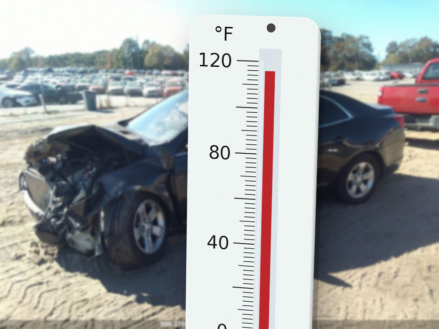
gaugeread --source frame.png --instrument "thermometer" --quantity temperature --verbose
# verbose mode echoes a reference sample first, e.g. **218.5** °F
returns **116** °F
